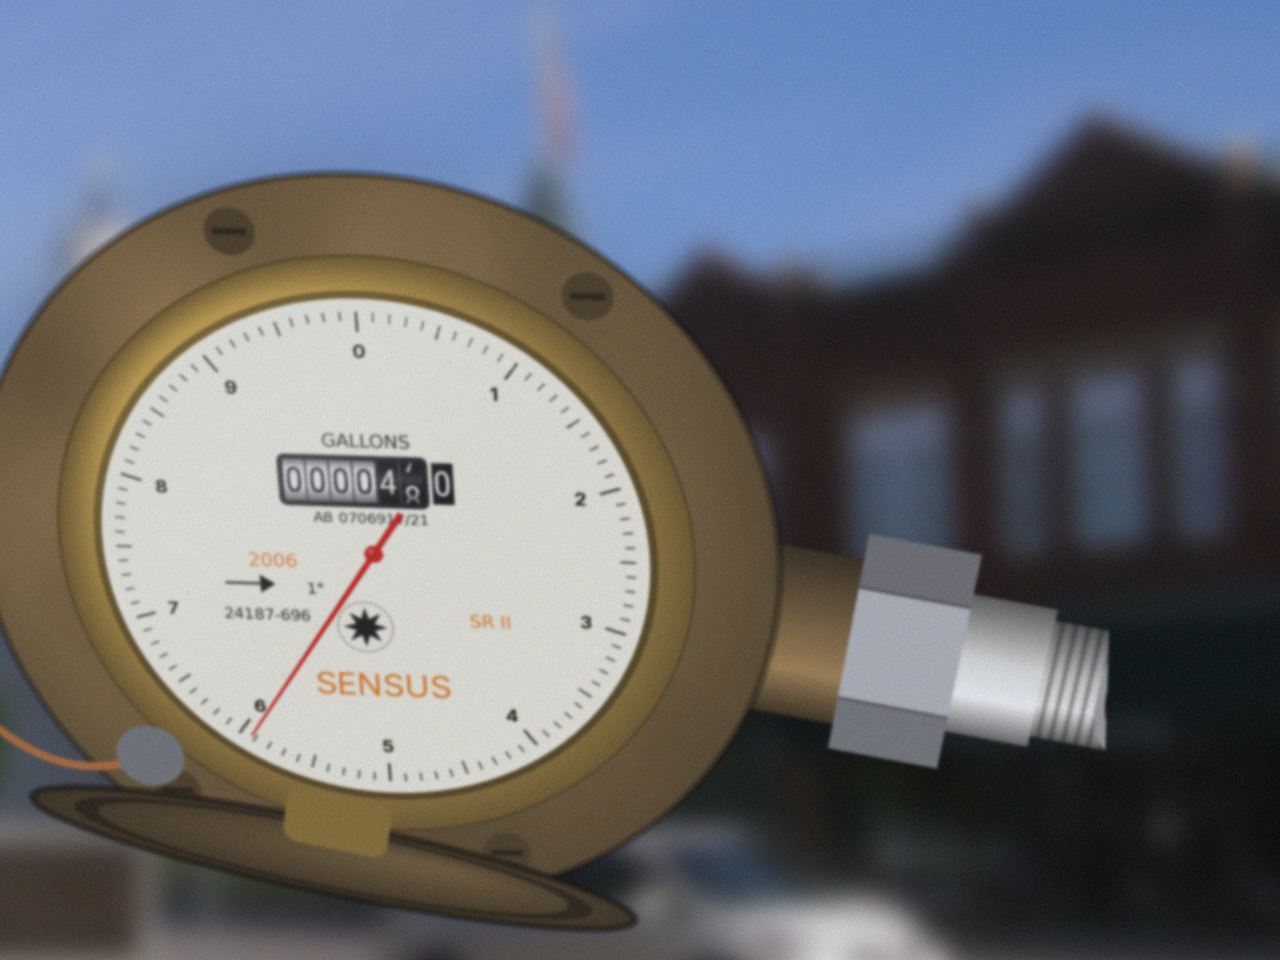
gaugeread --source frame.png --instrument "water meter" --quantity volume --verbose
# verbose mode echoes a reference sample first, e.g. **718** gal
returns **475.9** gal
